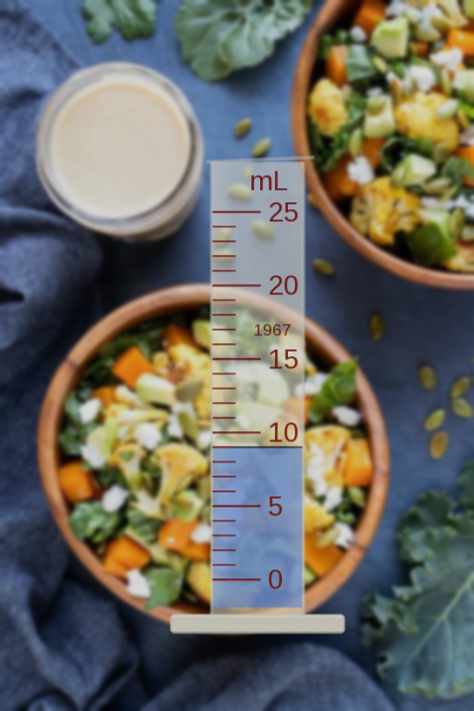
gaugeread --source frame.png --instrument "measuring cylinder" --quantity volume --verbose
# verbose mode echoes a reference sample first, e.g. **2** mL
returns **9** mL
